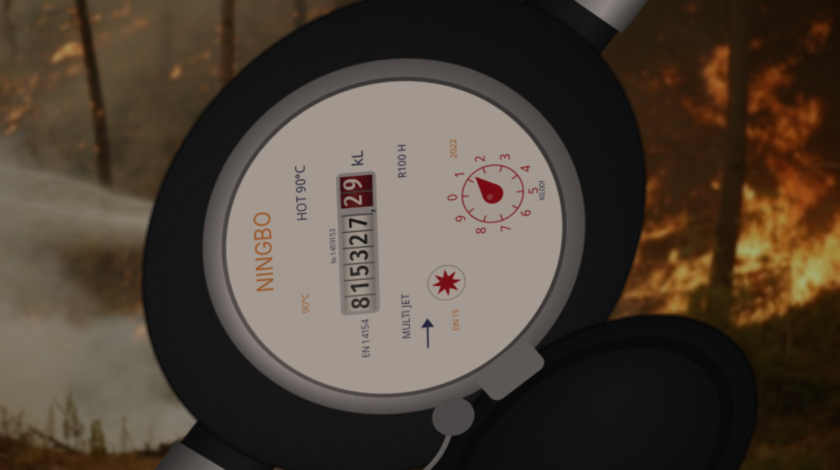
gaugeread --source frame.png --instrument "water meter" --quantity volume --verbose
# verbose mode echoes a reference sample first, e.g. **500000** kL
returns **815327.291** kL
